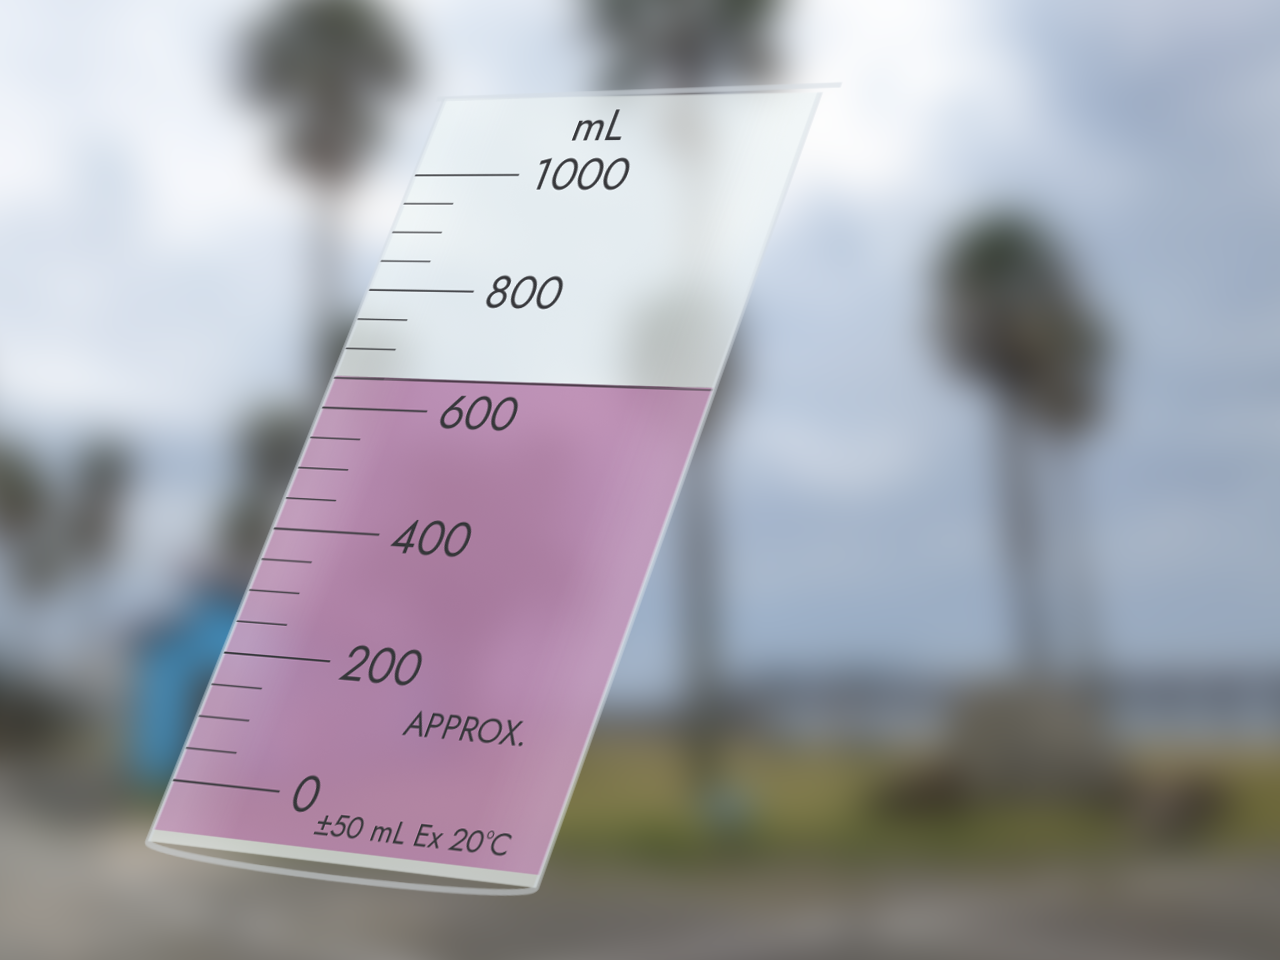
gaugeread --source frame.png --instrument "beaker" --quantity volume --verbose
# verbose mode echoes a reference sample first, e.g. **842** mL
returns **650** mL
